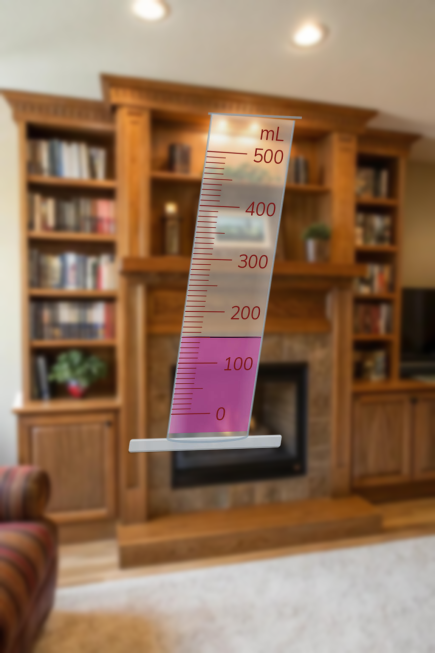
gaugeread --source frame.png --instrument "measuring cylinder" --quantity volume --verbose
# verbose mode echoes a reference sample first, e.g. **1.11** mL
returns **150** mL
